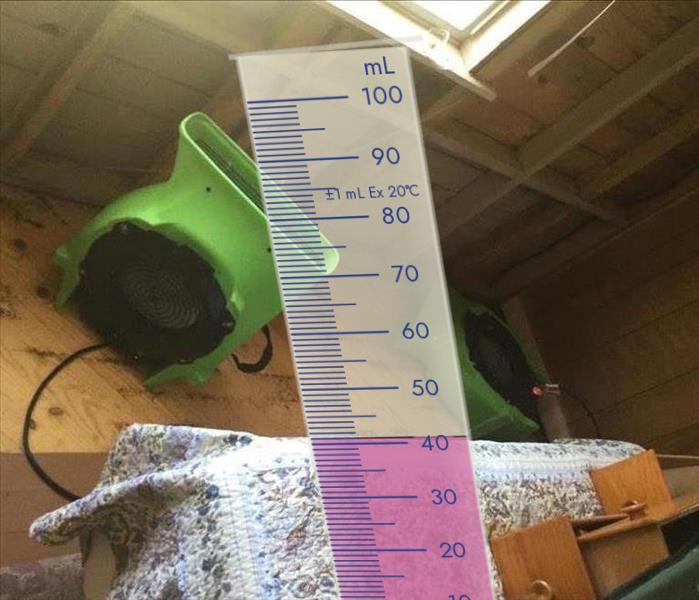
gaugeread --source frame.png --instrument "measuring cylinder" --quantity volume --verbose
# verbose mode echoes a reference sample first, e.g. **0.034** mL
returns **41** mL
